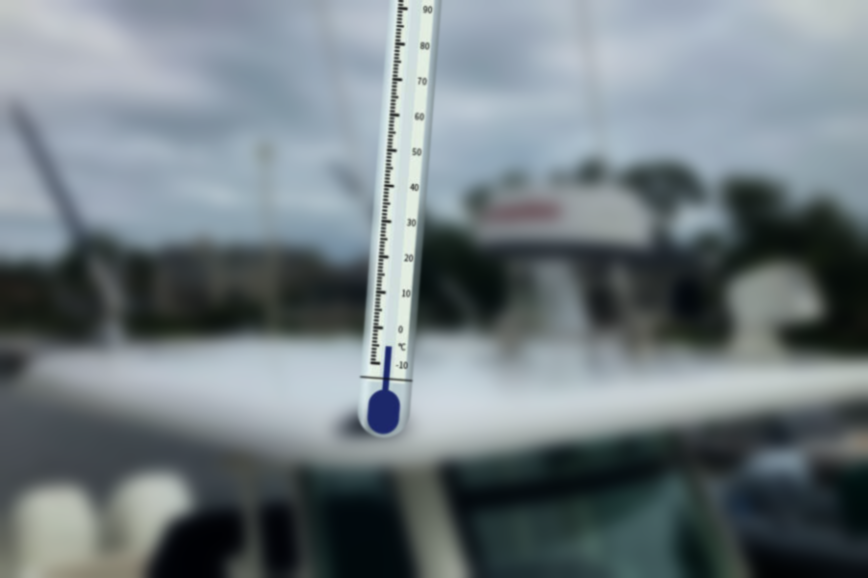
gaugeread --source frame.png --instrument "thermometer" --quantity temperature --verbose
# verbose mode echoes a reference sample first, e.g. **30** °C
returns **-5** °C
